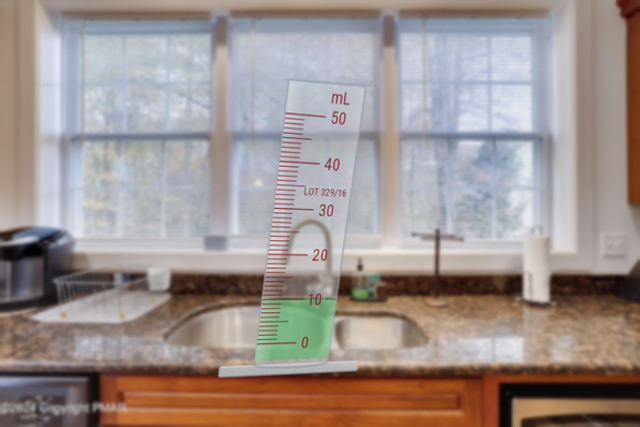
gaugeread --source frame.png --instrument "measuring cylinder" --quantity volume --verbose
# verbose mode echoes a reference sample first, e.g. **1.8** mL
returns **10** mL
